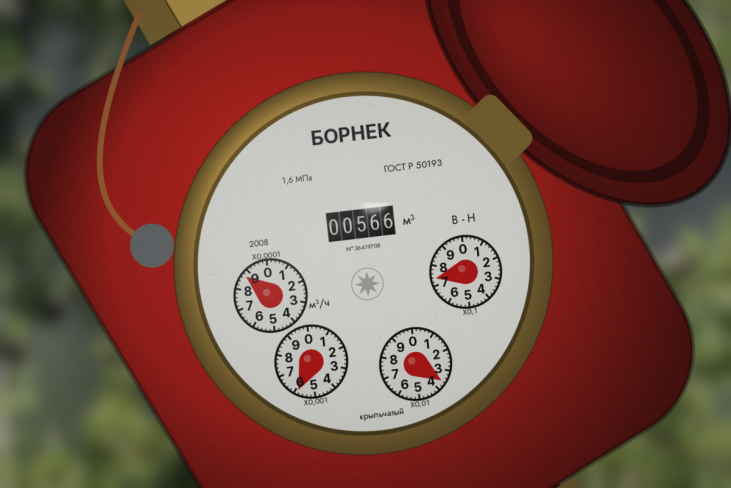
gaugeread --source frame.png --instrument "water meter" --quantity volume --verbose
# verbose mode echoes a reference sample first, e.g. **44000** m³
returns **566.7358** m³
